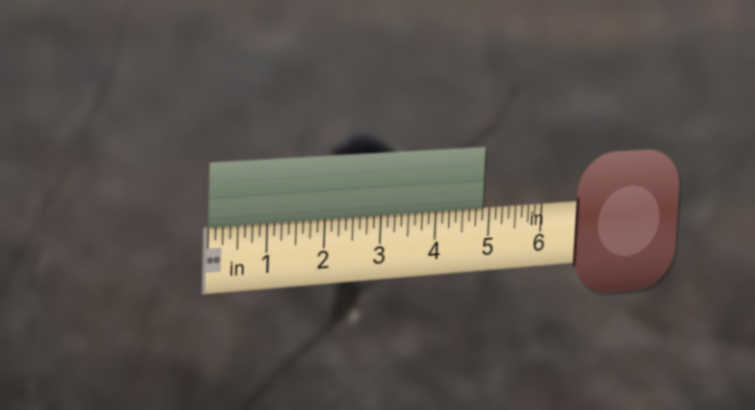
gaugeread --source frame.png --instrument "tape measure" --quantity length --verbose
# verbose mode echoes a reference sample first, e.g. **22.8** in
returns **4.875** in
